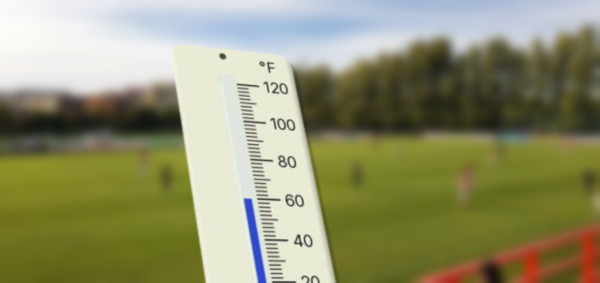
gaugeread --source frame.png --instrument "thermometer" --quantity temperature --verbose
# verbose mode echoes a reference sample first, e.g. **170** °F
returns **60** °F
